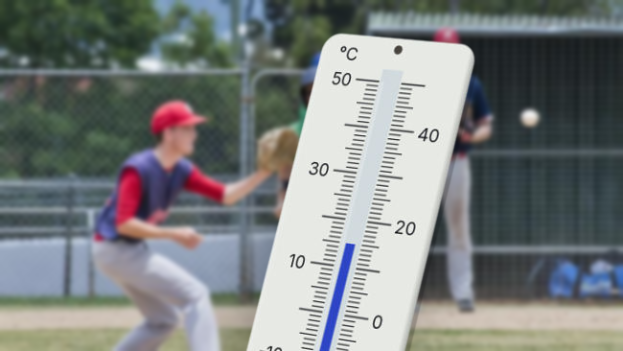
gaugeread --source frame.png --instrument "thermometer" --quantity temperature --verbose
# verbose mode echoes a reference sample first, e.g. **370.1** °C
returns **15** °C
